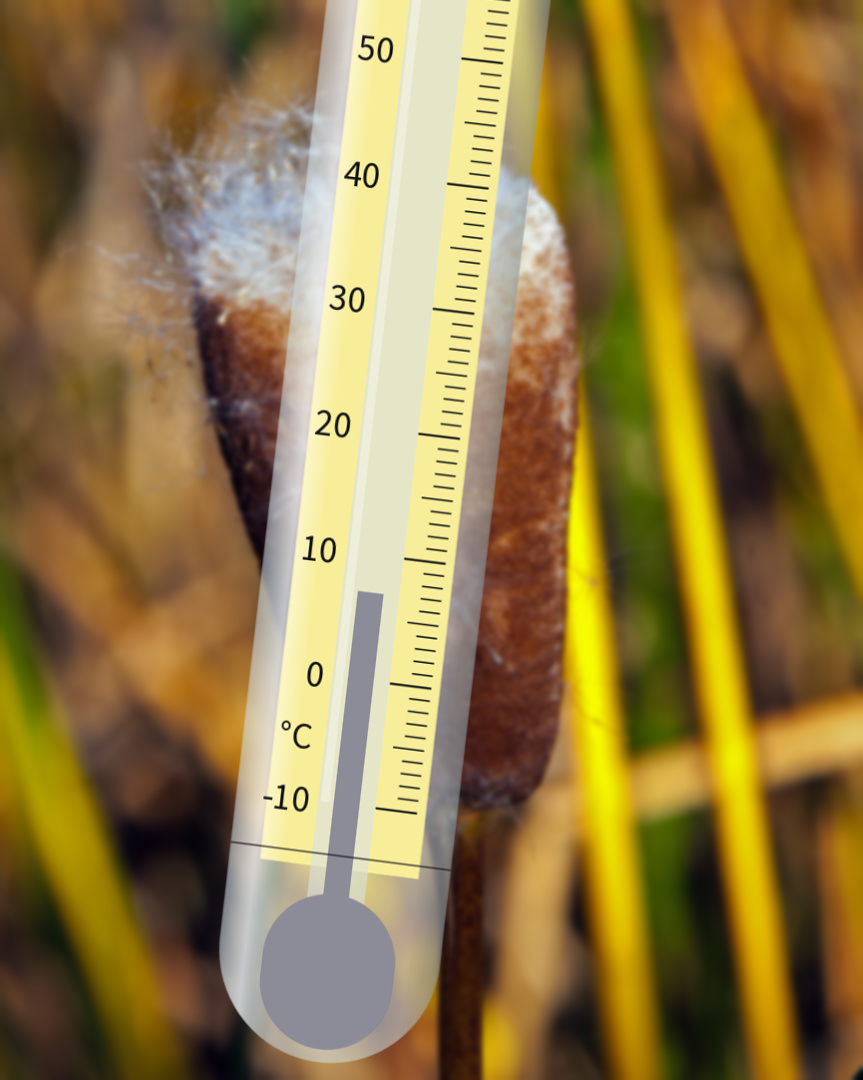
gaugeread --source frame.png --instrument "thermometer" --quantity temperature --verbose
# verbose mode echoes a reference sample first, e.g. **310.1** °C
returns **7** °C
